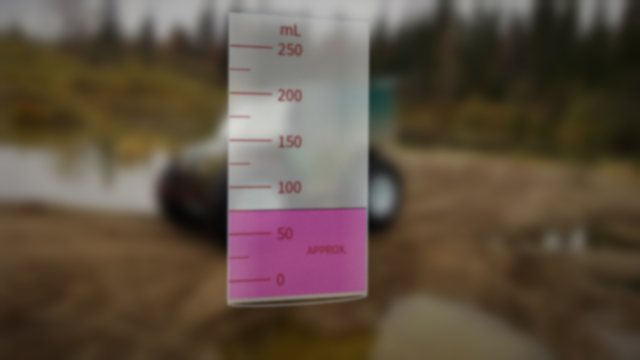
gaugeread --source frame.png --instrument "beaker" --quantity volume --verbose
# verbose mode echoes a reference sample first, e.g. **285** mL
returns **75** mL
